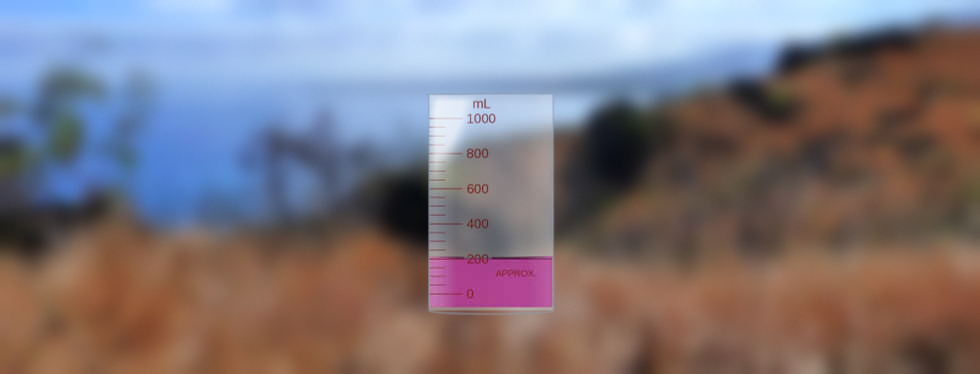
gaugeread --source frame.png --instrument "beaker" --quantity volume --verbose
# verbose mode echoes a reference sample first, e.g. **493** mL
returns **200** mL
